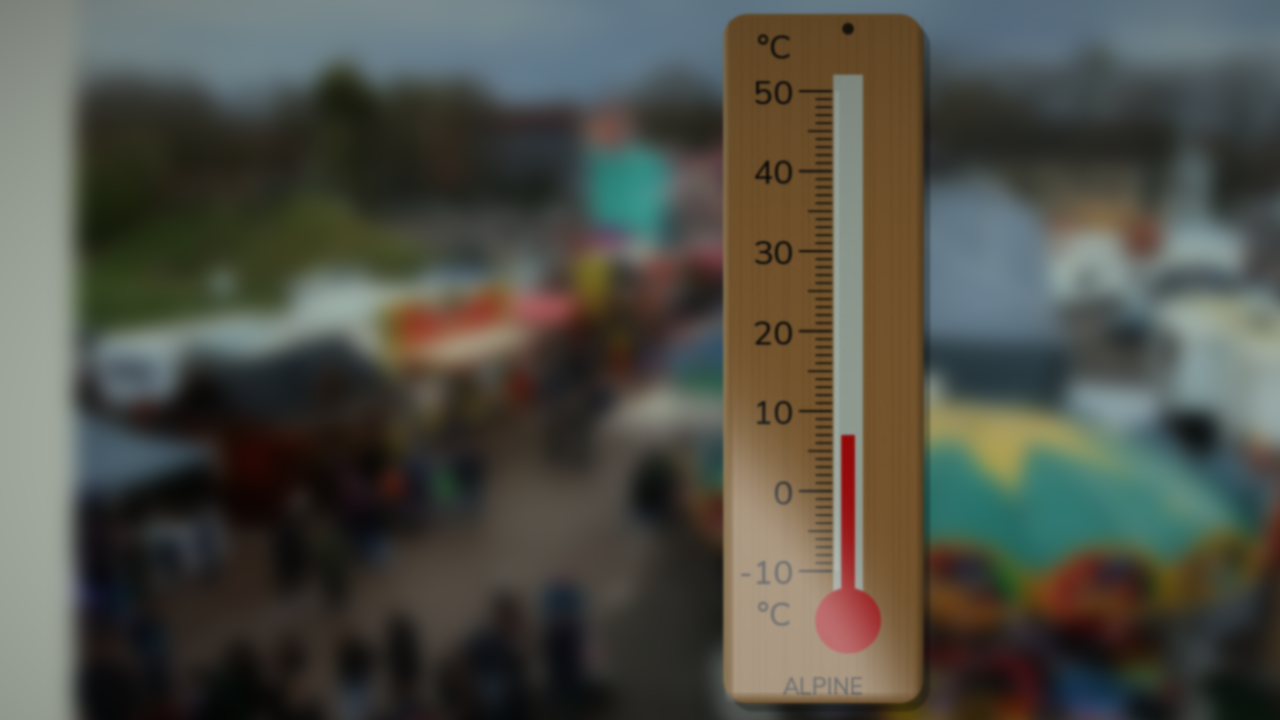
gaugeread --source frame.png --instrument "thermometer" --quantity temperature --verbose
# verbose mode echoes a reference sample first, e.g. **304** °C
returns **7** °C
